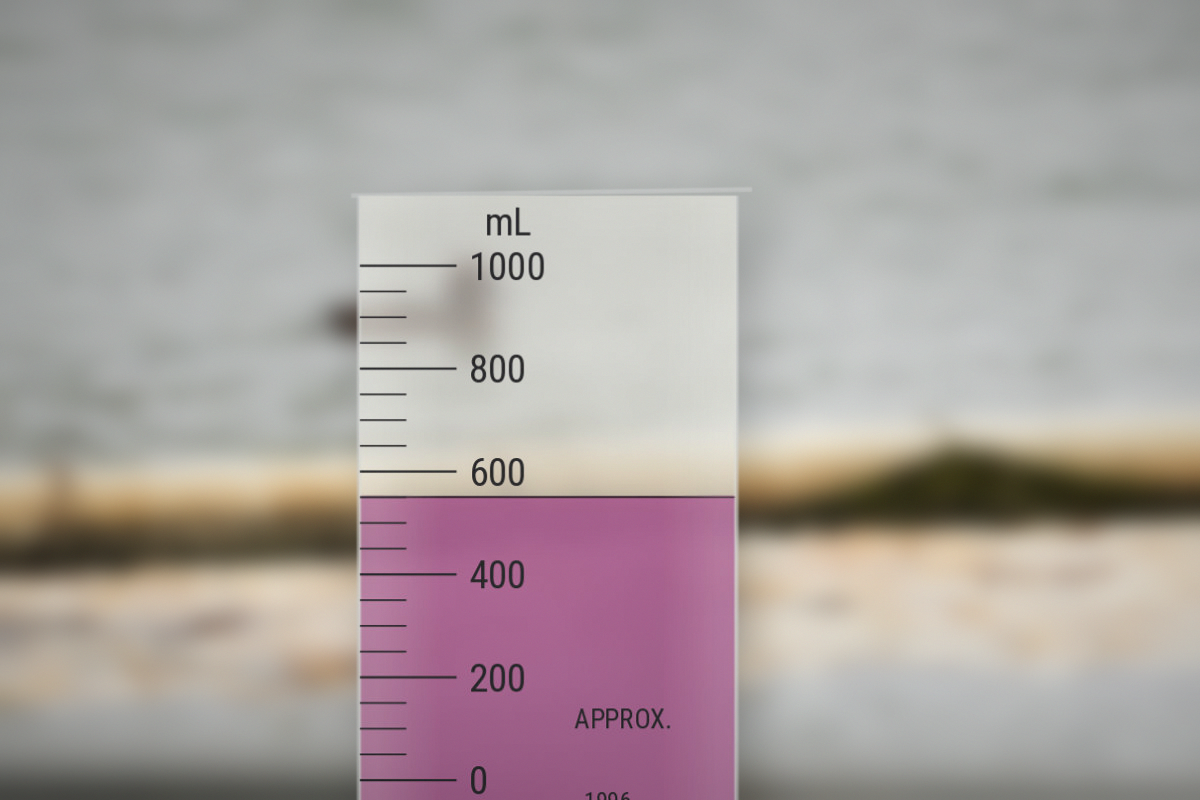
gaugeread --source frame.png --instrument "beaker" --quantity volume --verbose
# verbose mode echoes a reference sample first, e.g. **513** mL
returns **550** mL
